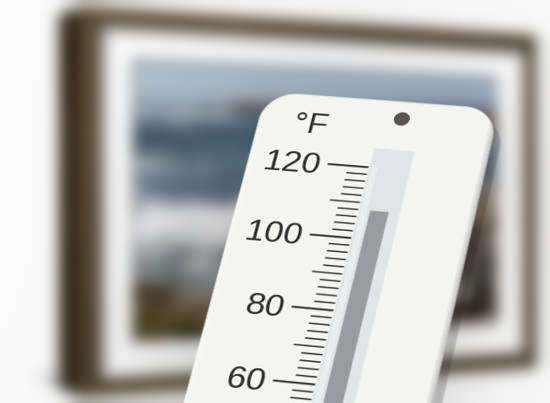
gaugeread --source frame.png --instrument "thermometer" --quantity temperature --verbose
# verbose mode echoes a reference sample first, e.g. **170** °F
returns **108** °F
